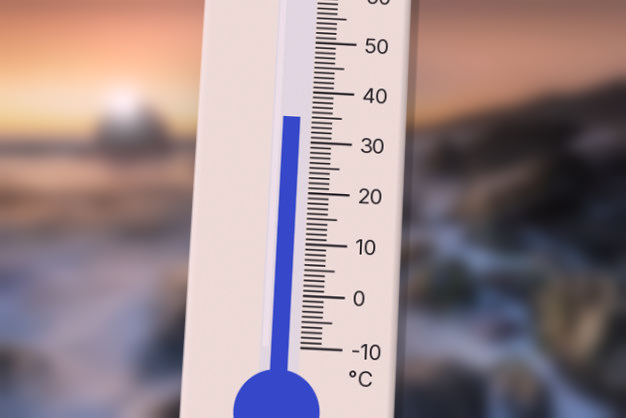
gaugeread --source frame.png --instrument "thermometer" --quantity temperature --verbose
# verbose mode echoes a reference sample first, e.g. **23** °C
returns **35** °C
